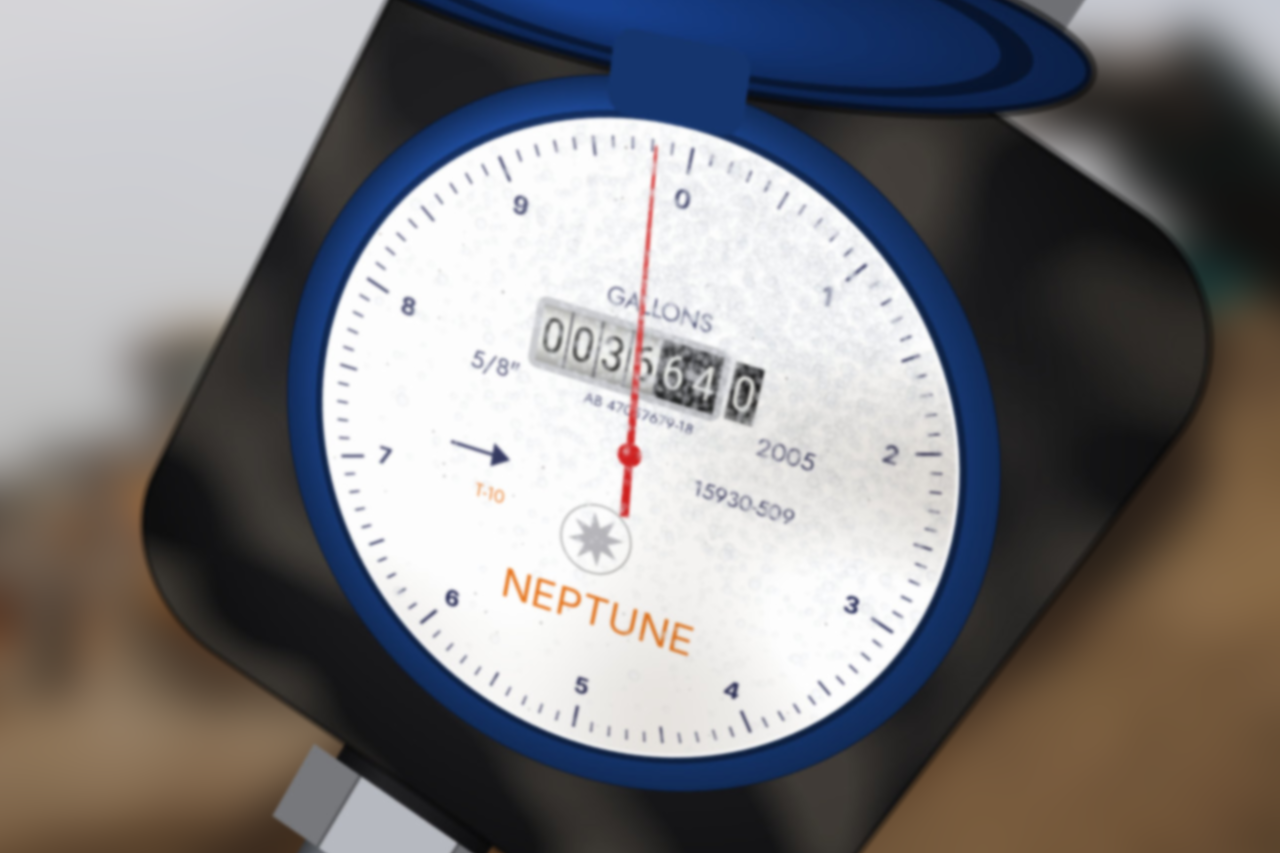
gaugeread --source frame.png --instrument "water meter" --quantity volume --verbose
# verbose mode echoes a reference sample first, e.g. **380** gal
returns **36639.8** gal
